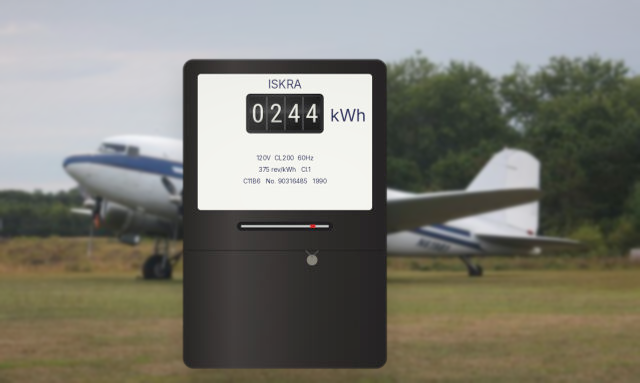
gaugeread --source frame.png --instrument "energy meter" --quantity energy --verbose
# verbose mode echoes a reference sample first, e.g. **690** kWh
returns **244** kWh
